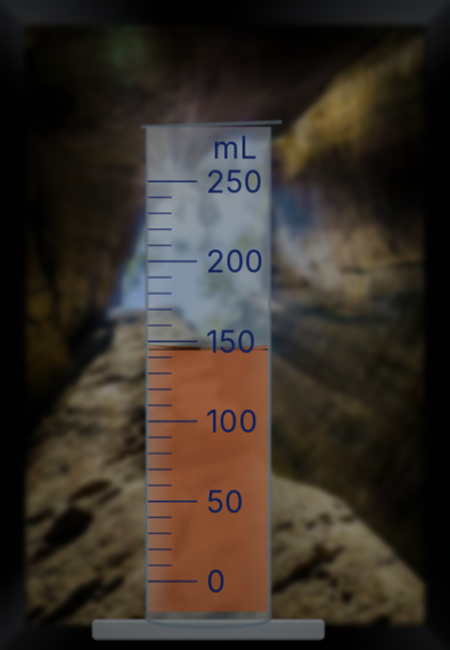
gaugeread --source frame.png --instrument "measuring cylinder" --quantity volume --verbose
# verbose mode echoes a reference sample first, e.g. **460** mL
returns **145** mL
